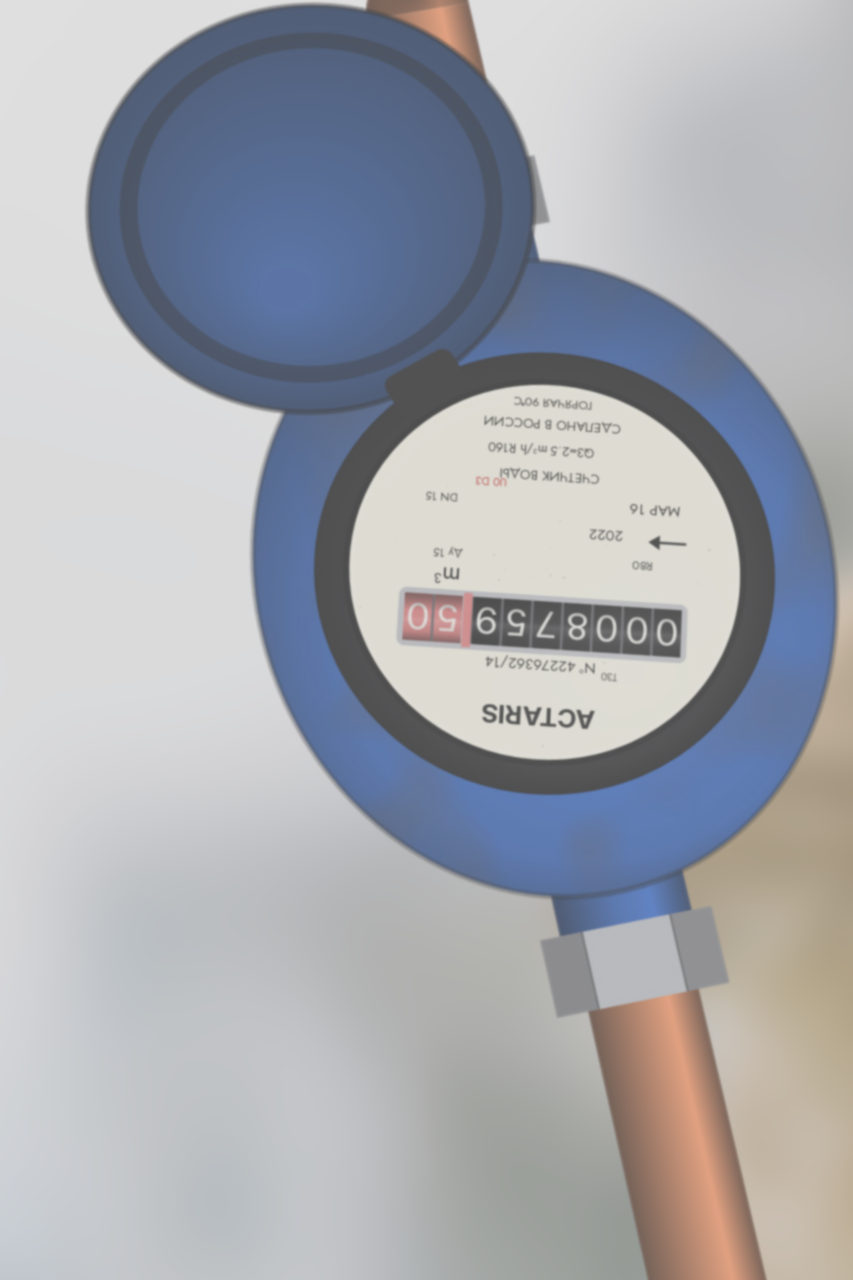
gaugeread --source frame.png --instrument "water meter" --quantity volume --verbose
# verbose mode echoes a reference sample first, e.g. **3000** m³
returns **8759.50** m³
